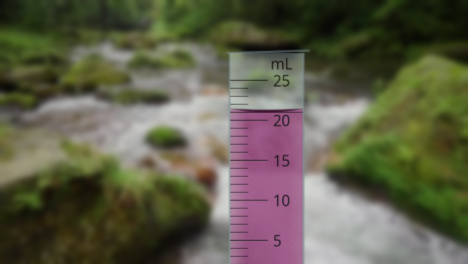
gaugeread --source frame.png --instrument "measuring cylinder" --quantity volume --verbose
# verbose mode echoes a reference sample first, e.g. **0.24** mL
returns **21** mL
